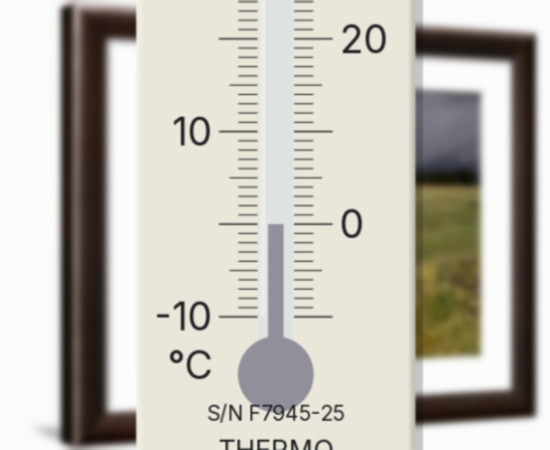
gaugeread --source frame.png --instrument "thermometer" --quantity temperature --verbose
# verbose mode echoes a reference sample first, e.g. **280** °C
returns **0** °C
